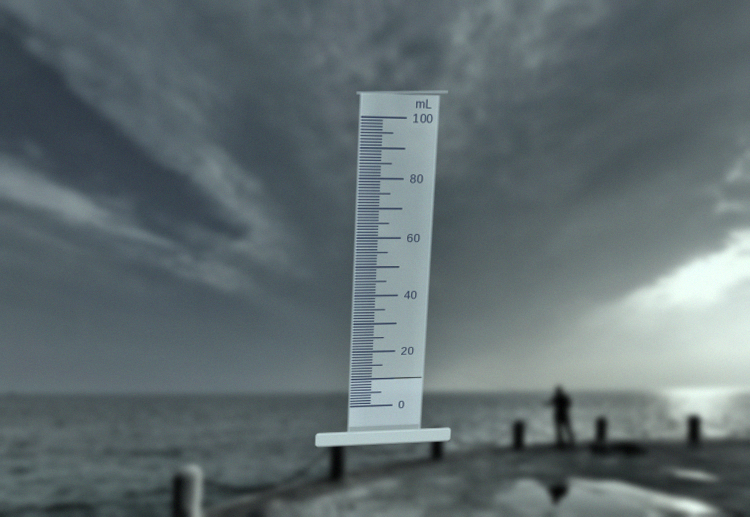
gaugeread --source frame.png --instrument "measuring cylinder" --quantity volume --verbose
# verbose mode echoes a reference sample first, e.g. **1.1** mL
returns **10** mL
